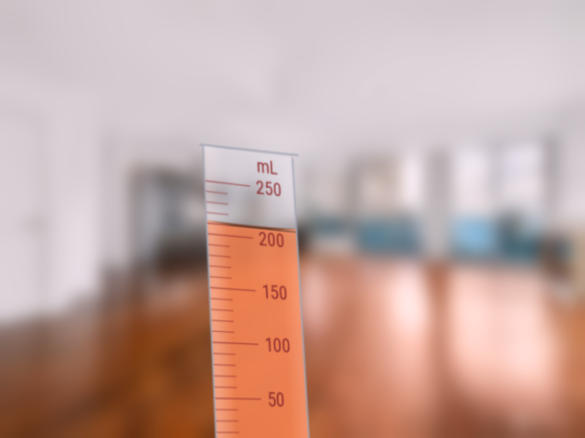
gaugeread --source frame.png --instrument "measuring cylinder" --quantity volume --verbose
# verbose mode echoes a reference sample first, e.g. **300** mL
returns **210** mL
